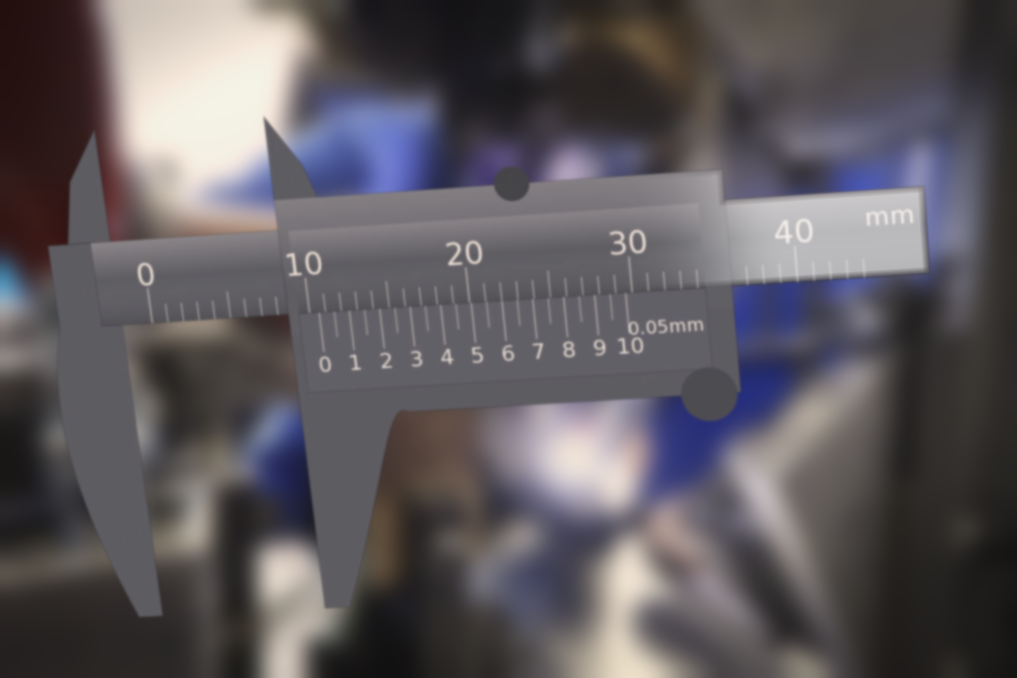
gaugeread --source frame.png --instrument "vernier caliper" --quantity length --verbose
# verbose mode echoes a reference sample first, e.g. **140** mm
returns **10.6** mm
